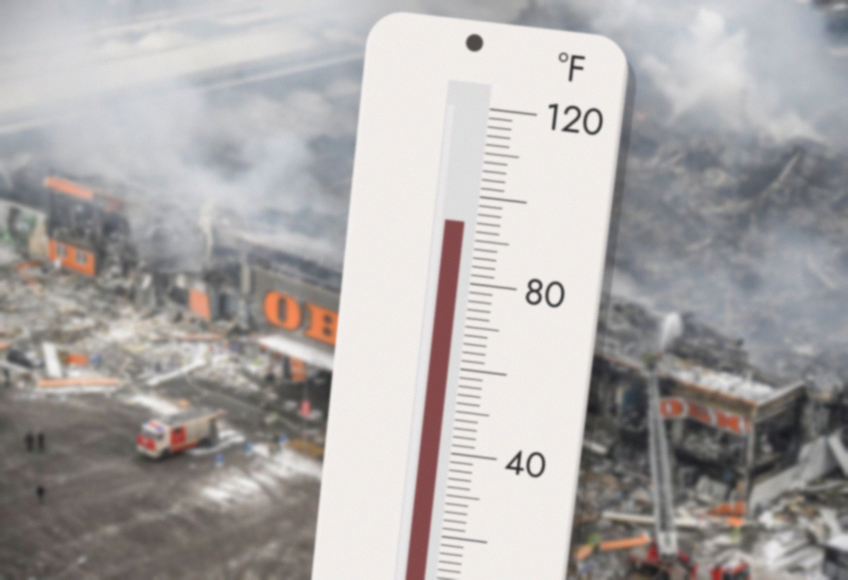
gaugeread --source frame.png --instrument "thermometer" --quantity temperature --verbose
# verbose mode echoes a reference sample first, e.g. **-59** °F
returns **94** °F
